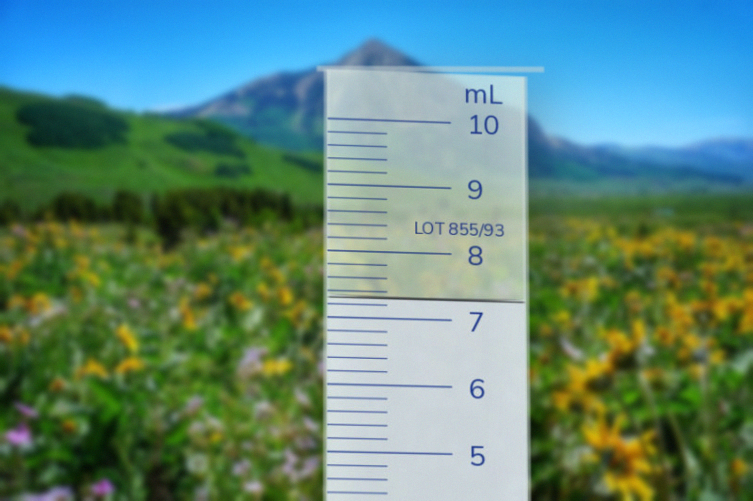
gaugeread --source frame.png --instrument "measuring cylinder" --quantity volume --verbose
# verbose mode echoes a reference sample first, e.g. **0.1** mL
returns **7.3** mL
